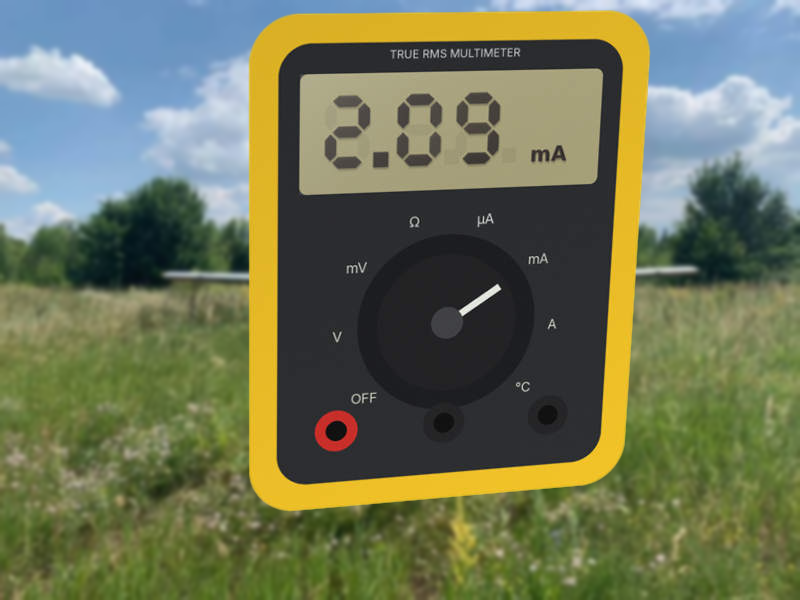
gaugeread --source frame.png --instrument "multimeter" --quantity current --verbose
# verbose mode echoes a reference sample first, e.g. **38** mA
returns **2.09** mA
